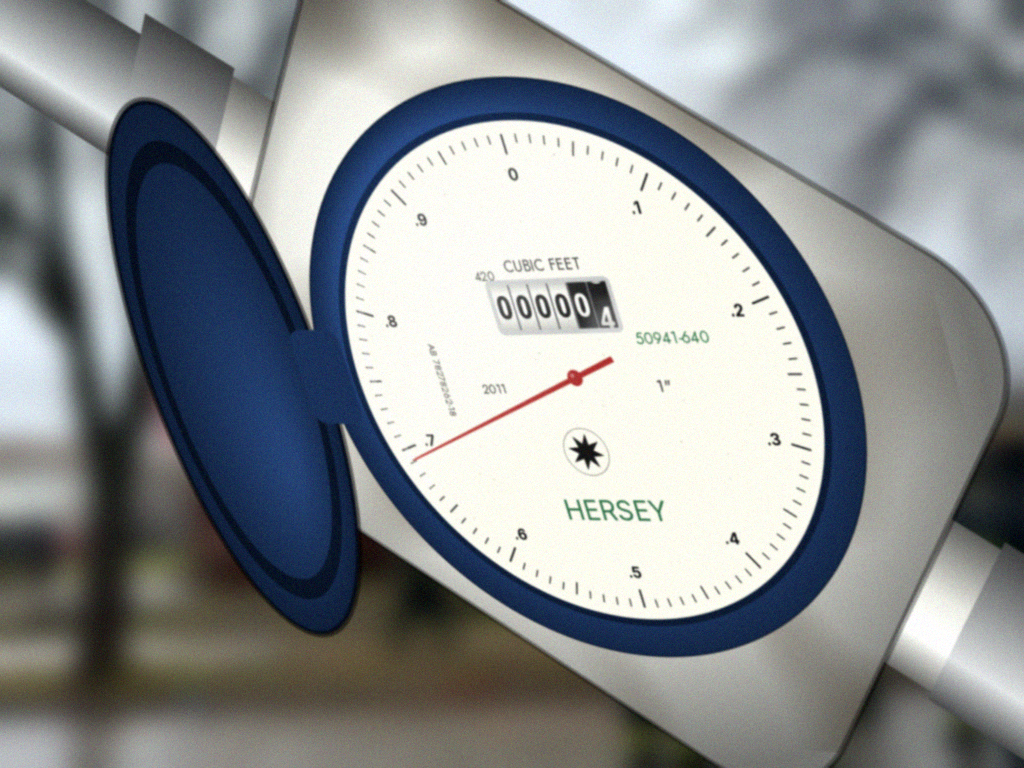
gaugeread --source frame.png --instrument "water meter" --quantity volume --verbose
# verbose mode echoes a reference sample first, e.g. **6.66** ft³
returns **3.69** ft³
